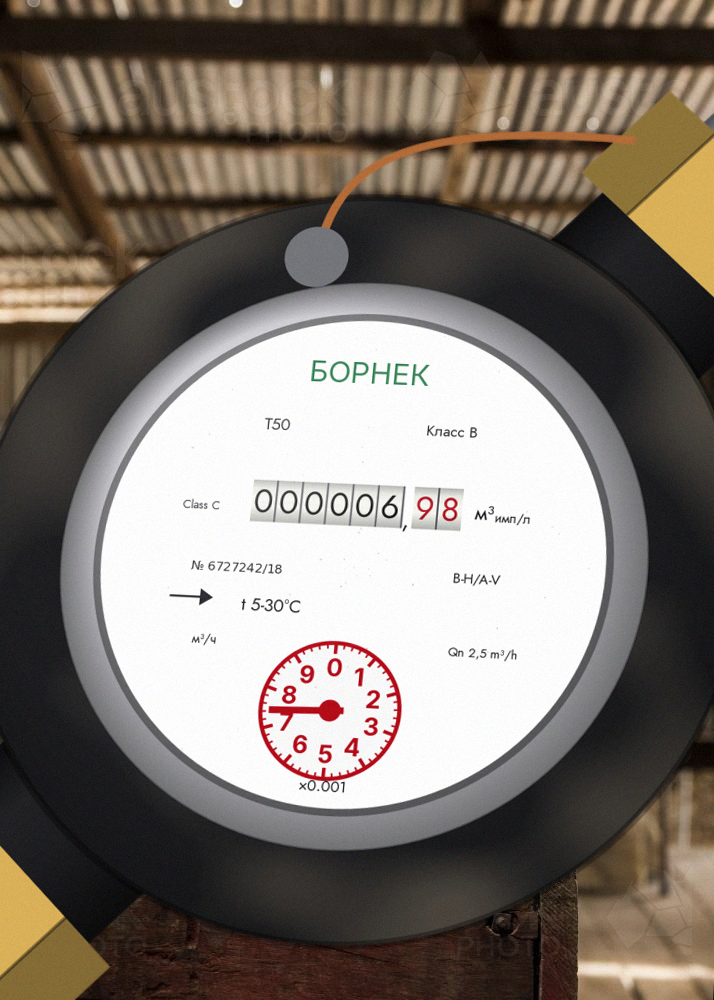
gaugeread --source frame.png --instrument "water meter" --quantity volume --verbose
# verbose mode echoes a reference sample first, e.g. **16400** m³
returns **6.987** m³
